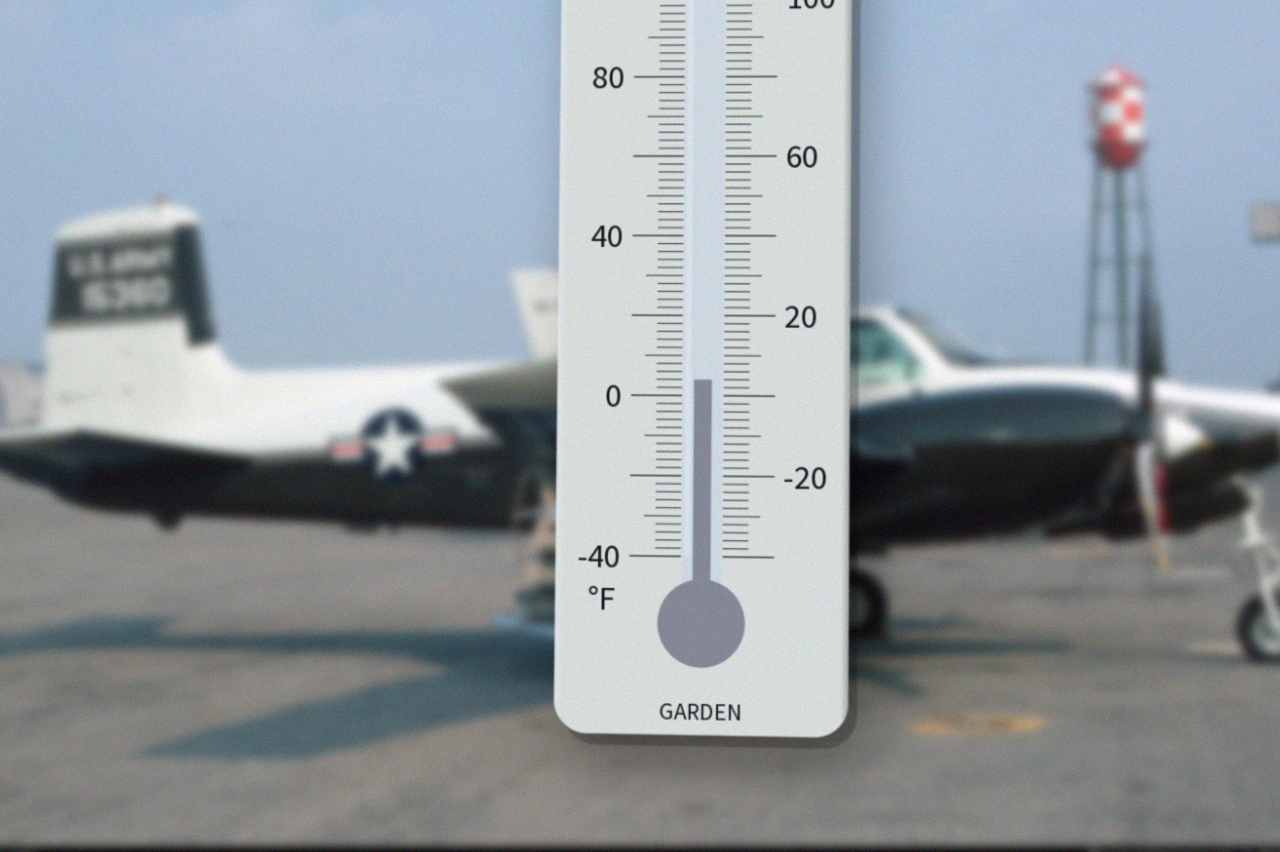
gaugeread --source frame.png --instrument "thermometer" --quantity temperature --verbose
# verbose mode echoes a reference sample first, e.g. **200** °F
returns **4** °F
